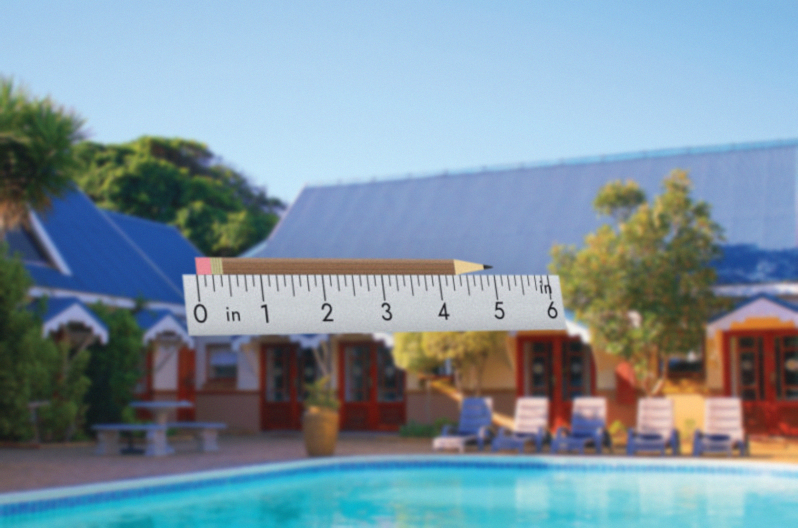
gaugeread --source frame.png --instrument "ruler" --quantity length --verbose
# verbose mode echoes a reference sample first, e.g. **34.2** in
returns **5** in
